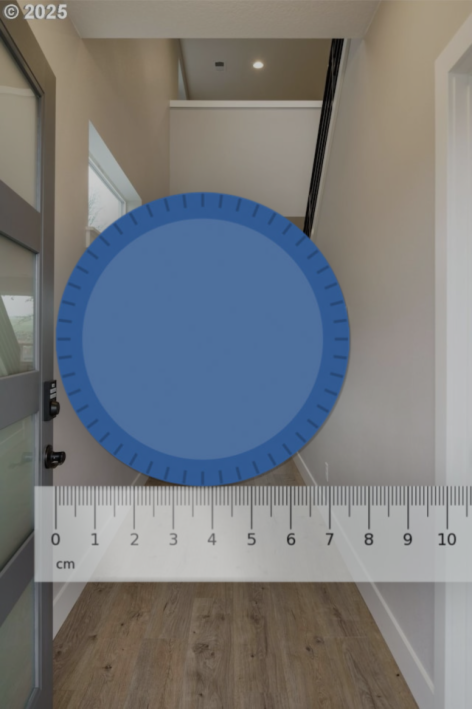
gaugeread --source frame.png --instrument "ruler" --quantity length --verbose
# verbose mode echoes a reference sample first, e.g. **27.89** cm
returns **7.5** cm
